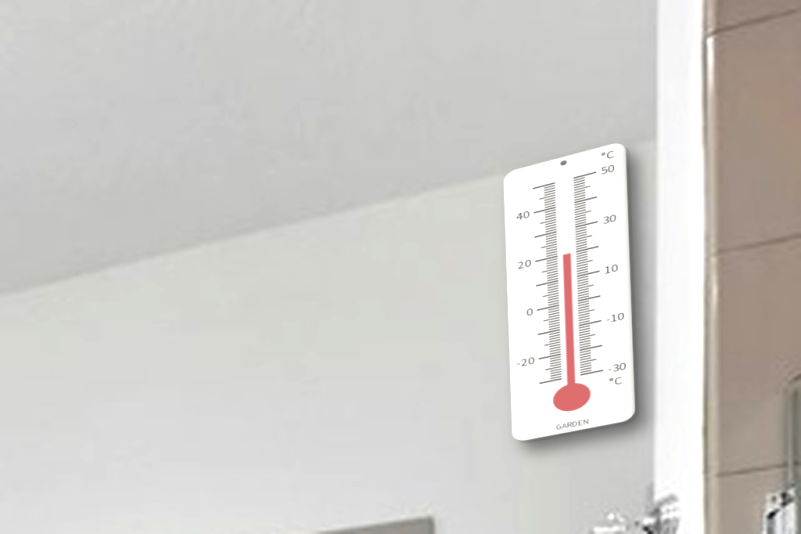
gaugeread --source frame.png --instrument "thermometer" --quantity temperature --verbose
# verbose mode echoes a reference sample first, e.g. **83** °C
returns **20** °C
